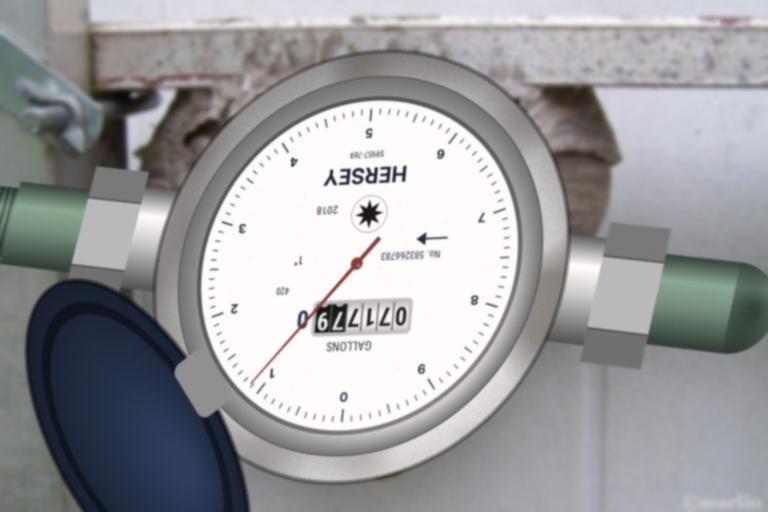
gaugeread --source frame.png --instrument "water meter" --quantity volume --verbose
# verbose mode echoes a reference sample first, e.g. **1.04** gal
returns **717791.1** gal
